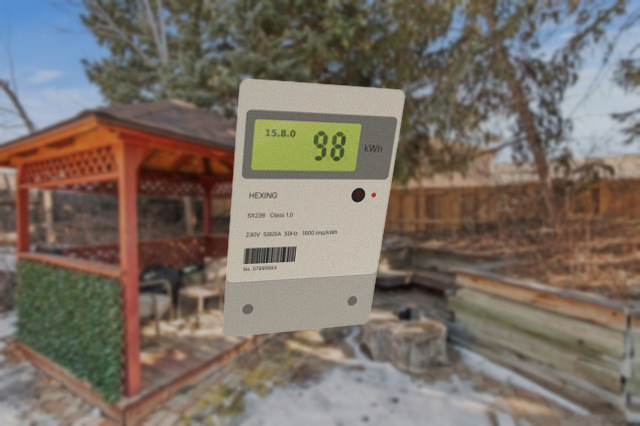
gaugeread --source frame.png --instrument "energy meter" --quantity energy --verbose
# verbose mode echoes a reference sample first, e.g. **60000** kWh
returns **98** kWh
